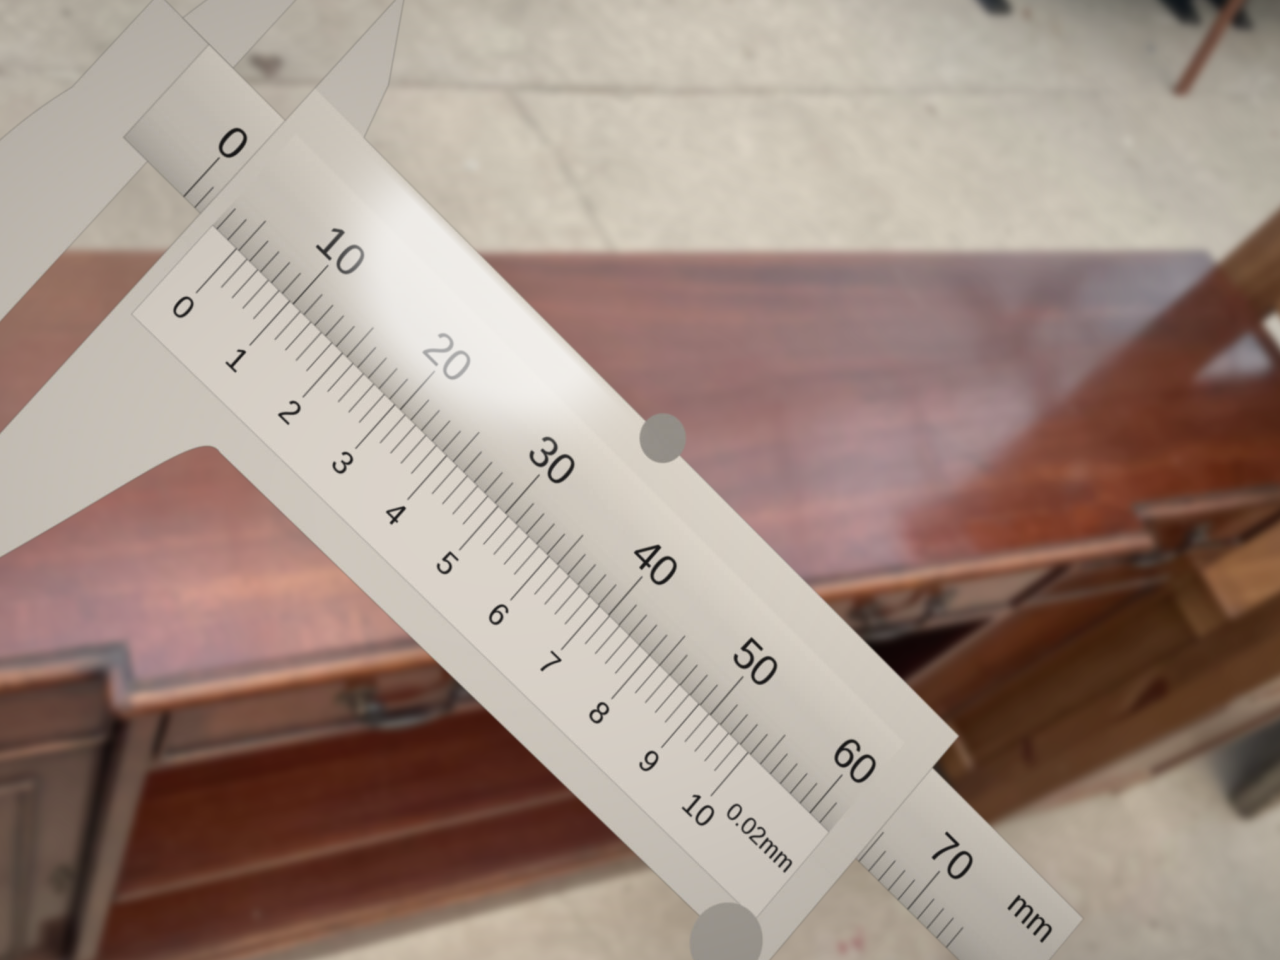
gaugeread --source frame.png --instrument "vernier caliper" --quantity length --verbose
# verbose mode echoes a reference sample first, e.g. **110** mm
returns **4.8** mm
